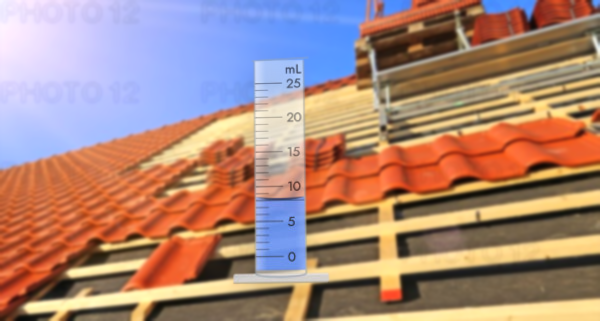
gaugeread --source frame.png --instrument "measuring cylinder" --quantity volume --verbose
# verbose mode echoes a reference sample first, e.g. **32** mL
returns **8** mL
